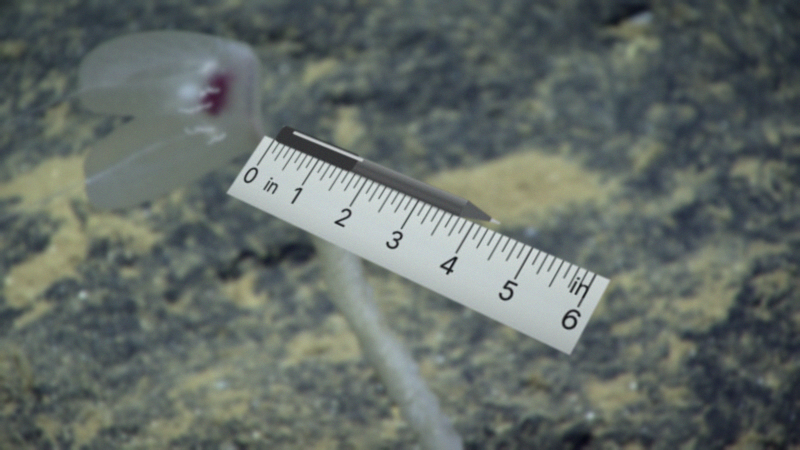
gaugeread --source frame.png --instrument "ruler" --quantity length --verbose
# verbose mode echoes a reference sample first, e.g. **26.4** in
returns **4.375** in
